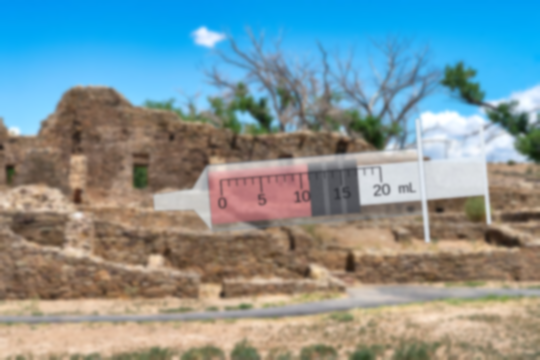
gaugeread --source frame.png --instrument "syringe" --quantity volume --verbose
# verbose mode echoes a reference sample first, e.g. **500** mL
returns **11** mL
